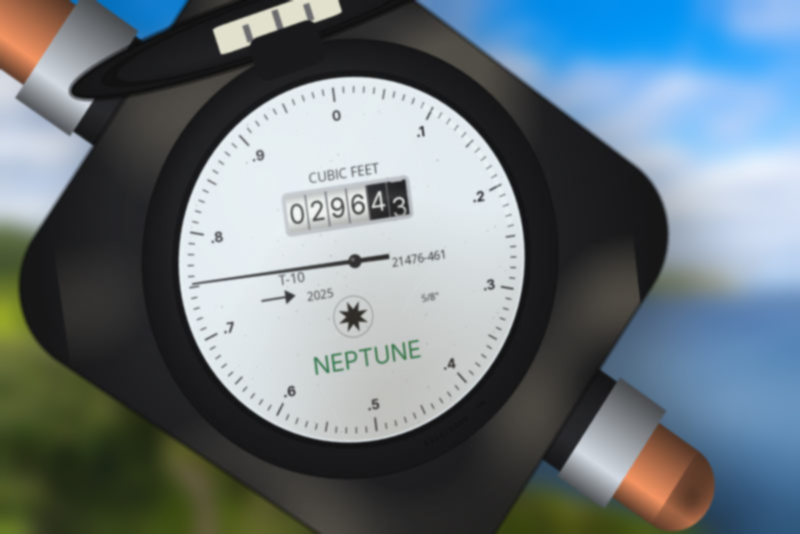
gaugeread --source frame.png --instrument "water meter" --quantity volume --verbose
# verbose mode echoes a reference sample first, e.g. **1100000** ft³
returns **29642.75** ft³
